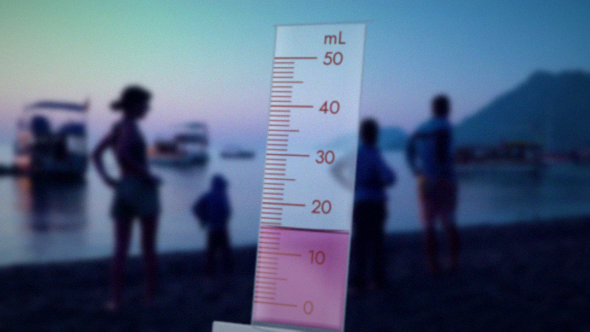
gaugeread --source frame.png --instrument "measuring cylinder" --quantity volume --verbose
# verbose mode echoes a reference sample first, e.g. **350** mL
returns **15** mL
